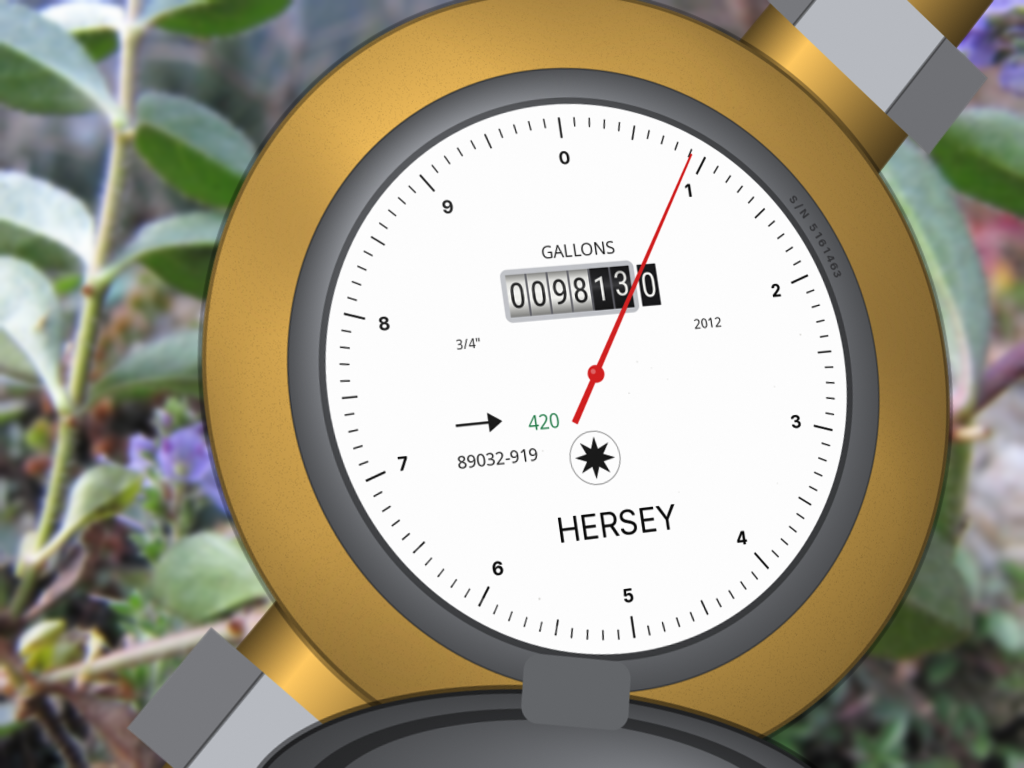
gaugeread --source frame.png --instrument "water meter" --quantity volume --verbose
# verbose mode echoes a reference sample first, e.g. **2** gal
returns **98130.9** gal
